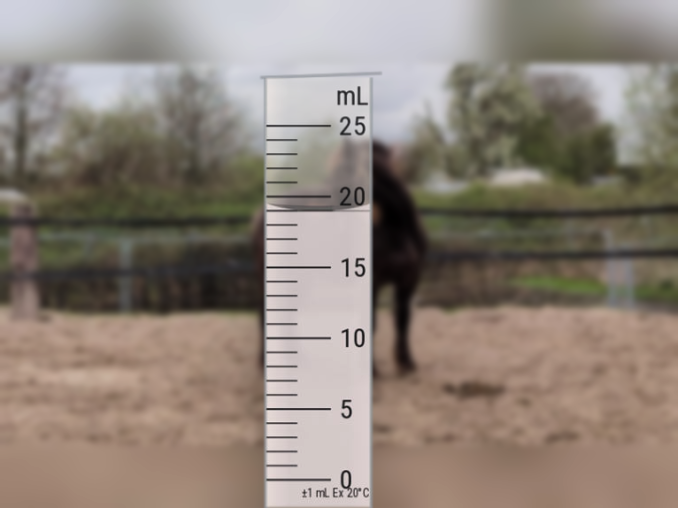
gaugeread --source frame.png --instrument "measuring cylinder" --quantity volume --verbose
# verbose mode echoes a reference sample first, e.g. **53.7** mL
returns **19** mL
